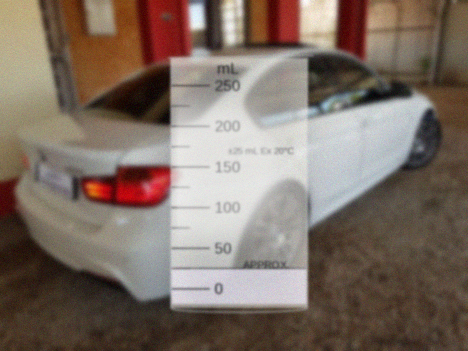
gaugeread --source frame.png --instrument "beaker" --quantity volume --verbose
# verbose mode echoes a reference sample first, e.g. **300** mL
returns **25** mL
